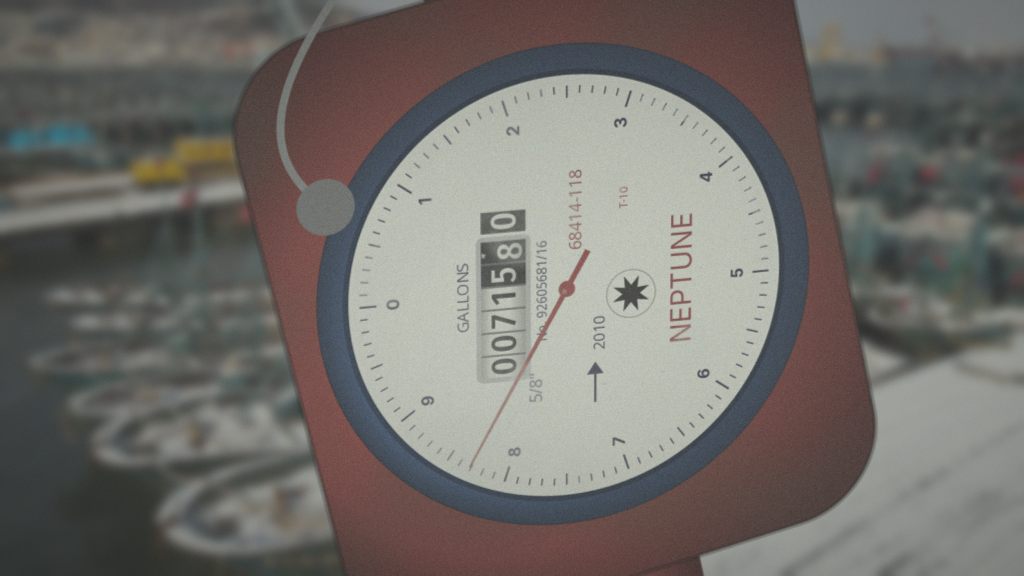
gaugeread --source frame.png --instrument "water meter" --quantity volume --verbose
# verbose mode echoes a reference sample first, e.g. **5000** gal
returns **71578.3** gal
